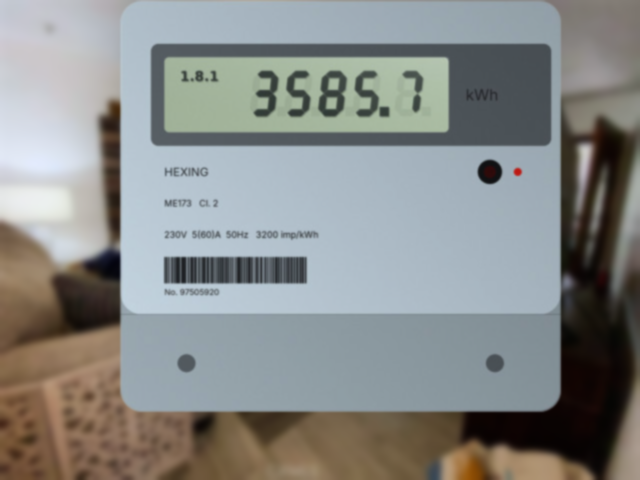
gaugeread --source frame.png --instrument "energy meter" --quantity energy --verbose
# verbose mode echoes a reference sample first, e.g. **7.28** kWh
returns **3585.7** kWh
